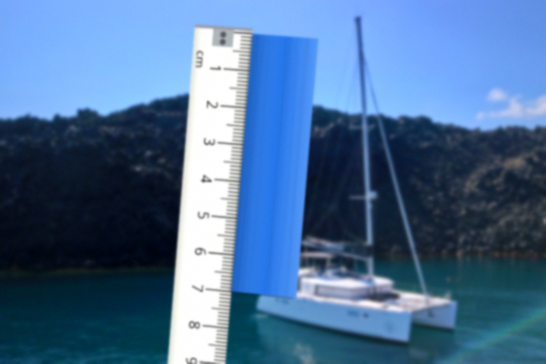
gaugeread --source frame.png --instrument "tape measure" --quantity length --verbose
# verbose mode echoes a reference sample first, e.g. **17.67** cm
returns **7** cm
